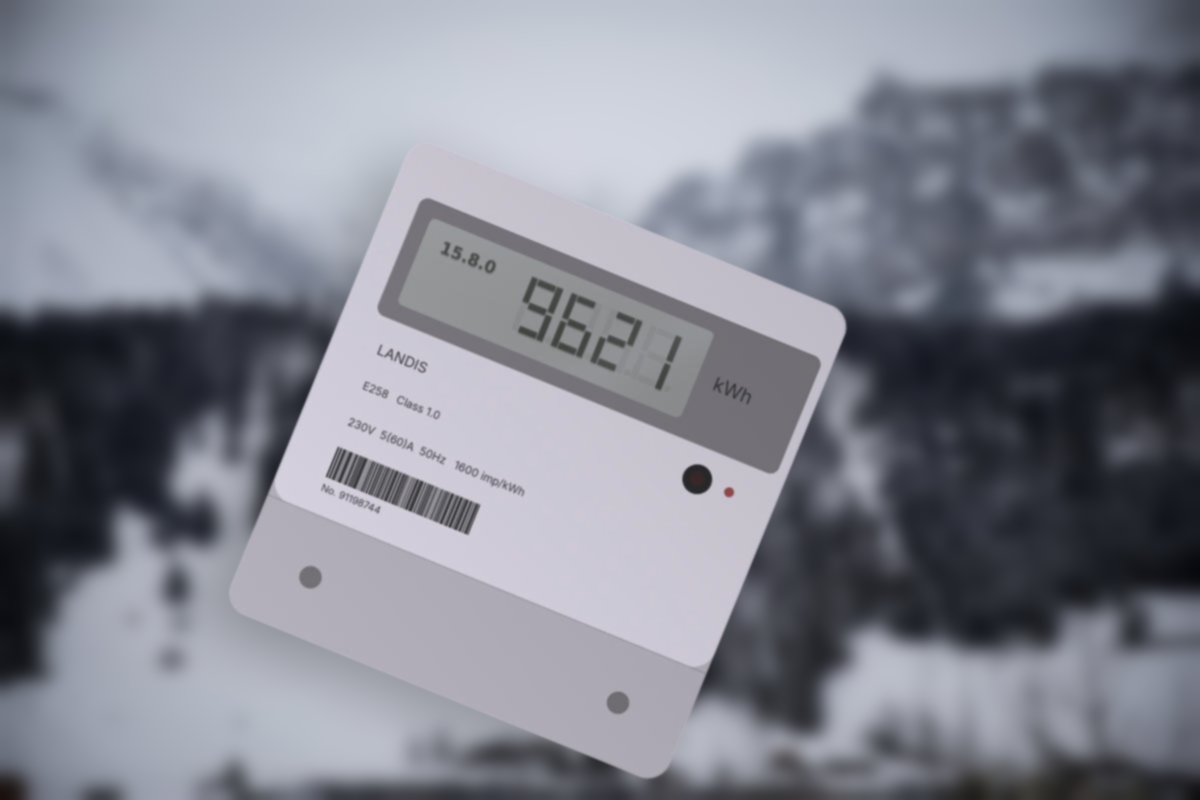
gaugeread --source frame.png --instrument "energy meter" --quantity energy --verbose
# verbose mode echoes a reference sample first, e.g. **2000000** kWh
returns **9621** kWh
